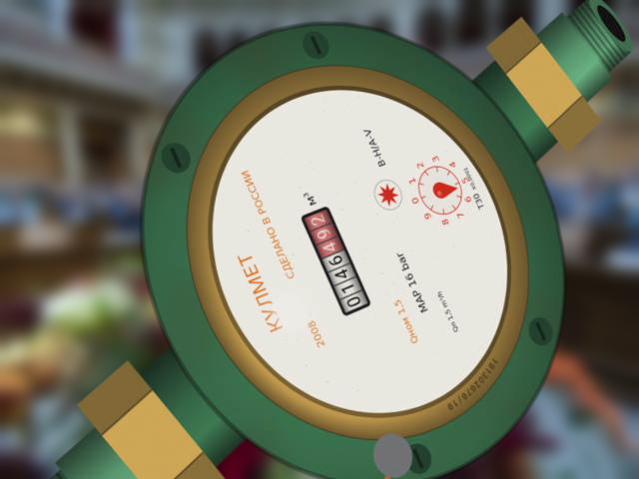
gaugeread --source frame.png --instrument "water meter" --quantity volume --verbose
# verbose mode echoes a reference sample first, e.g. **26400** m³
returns **146.4925** m³
